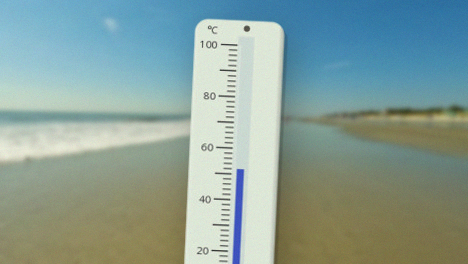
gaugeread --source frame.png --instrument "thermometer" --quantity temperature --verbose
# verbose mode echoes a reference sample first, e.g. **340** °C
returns **52** °C
